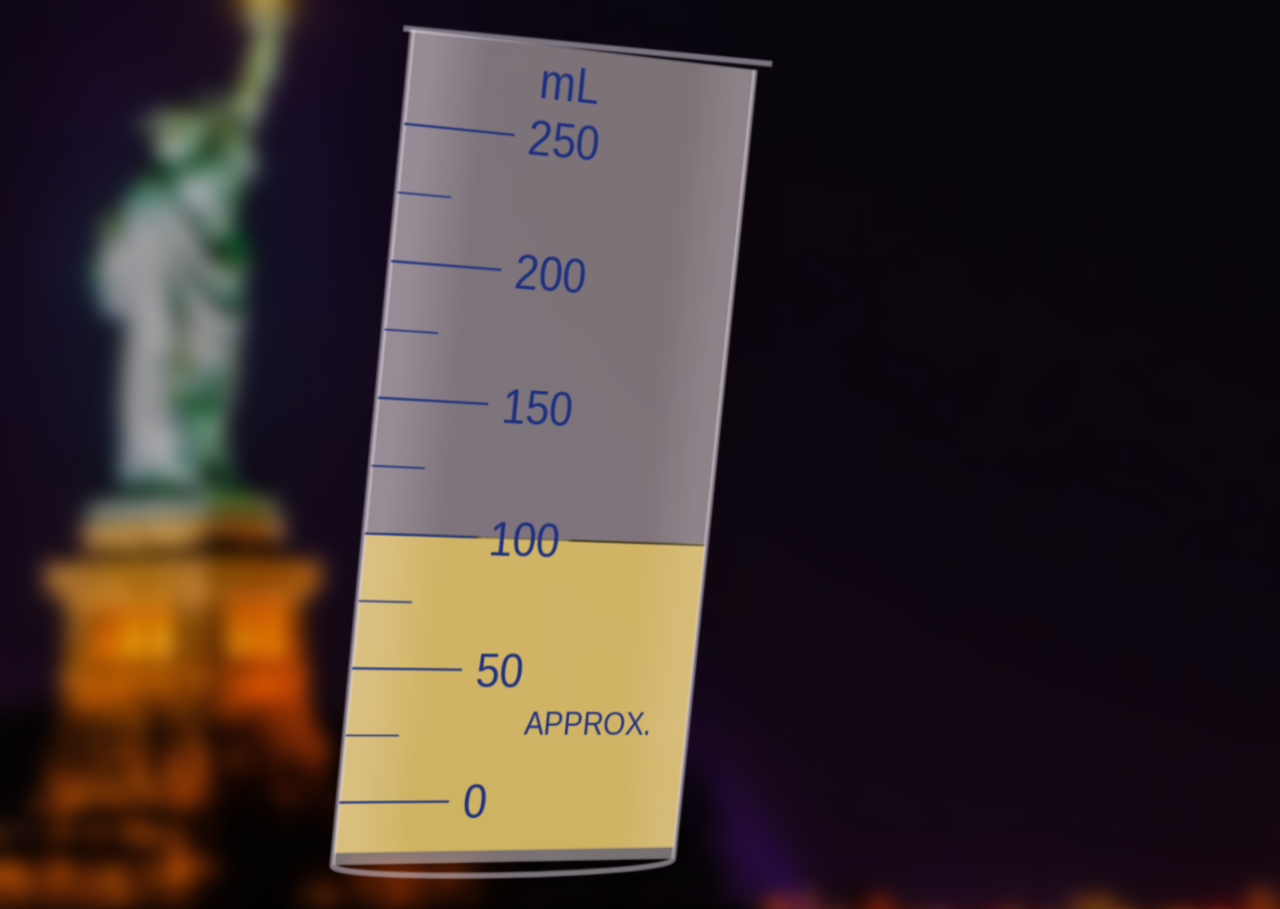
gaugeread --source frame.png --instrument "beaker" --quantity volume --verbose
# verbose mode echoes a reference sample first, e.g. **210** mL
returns **100** mL
